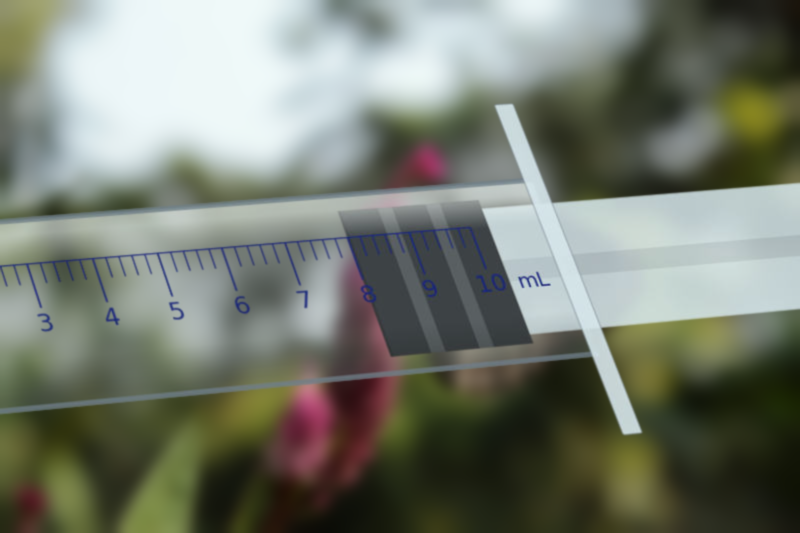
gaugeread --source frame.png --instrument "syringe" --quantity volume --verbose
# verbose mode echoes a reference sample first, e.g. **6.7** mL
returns **8** mL
